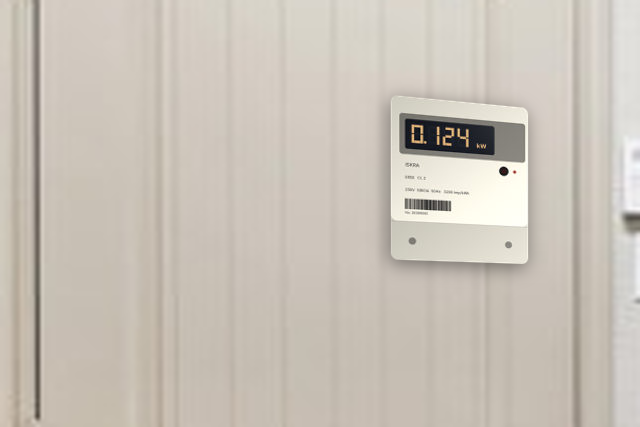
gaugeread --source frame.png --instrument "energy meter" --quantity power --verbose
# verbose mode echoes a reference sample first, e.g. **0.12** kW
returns **0.124** kW
